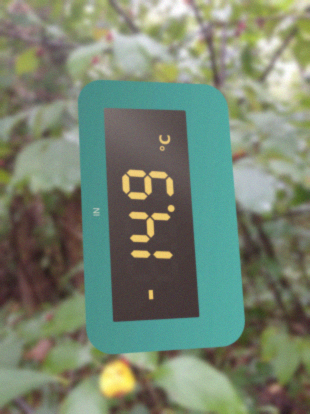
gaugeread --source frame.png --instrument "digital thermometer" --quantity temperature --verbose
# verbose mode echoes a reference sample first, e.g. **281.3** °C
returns **-14.9** °C
